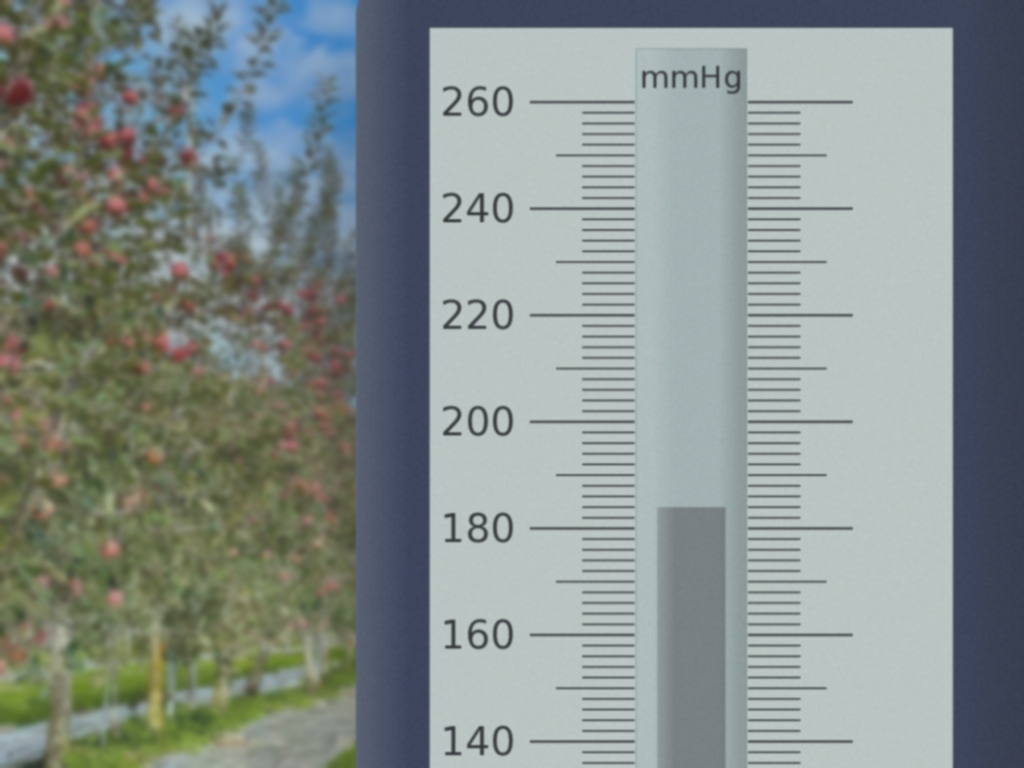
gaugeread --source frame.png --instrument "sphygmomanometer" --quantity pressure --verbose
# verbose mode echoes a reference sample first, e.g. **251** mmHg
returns **184** mmHg
